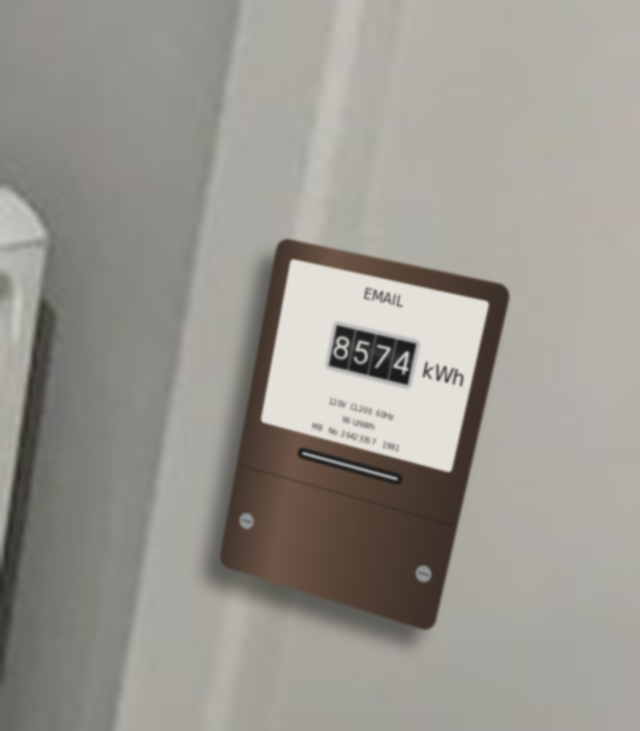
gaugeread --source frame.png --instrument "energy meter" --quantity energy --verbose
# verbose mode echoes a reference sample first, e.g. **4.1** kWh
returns **8574** kWh
